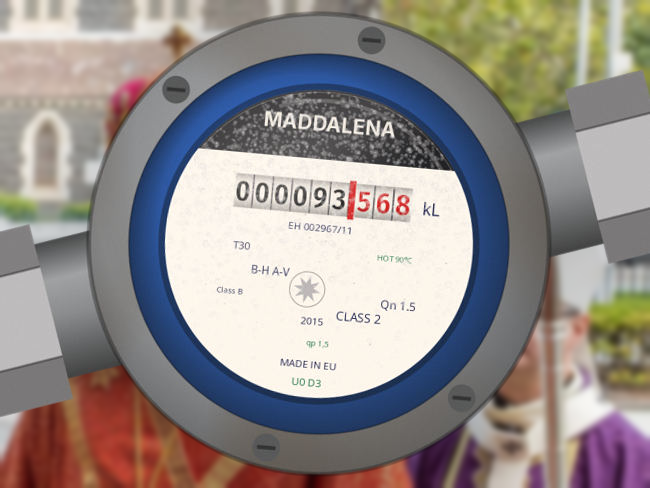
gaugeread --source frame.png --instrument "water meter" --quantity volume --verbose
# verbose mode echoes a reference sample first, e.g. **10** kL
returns **93.568** kL
